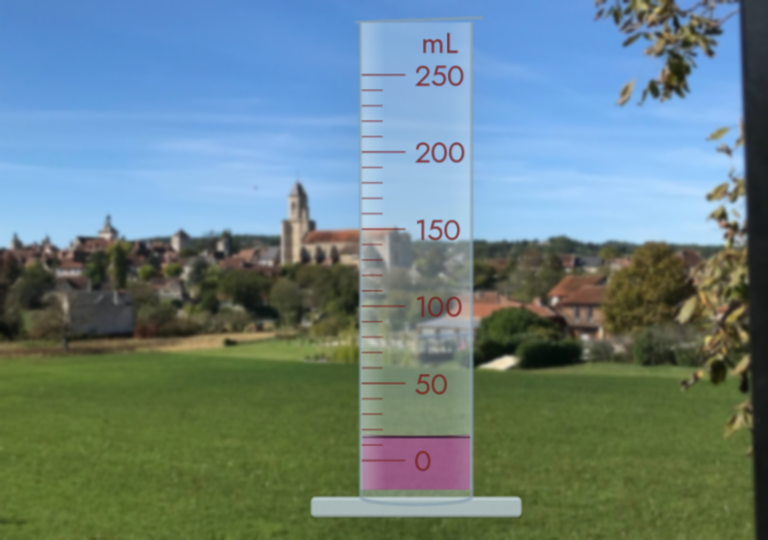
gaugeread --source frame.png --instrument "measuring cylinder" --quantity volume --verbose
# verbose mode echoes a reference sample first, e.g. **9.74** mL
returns **15** mL
